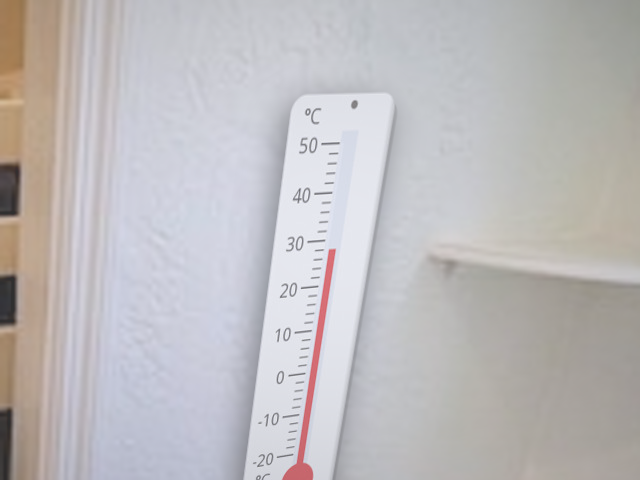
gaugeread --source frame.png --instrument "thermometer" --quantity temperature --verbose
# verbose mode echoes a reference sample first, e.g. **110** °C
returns **28** °C
